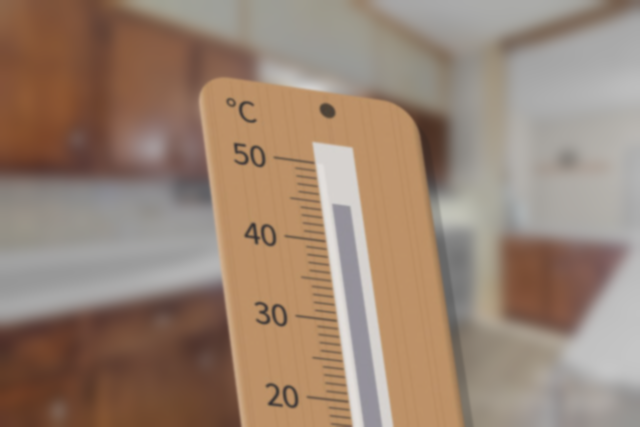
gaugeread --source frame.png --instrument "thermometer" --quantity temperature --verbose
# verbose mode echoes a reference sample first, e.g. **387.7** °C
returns **45** °C
